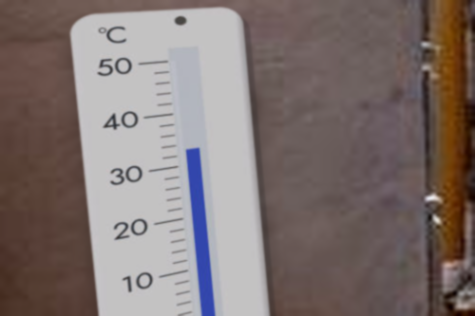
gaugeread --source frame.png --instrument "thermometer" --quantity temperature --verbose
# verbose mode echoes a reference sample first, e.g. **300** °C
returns **33** °C
